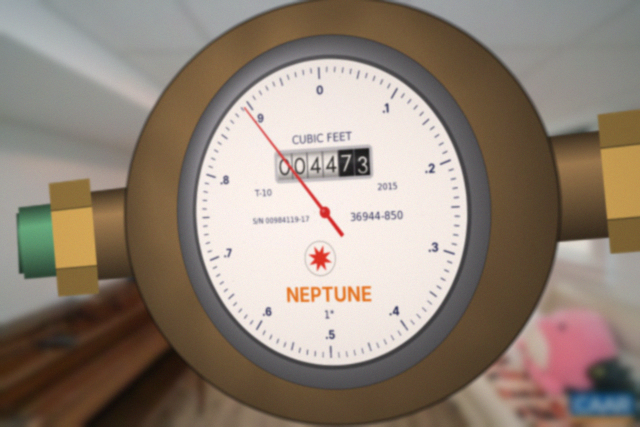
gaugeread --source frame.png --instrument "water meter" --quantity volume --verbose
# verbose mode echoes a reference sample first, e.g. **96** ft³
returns **4472.89** ft³
